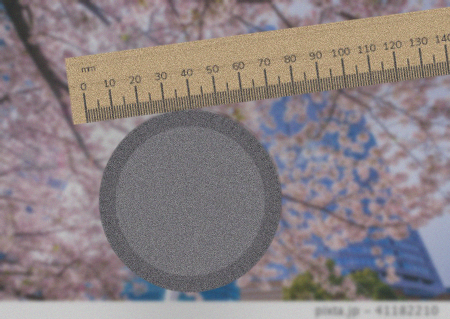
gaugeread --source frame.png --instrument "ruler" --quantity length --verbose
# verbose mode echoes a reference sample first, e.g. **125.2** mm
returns **70** mm
